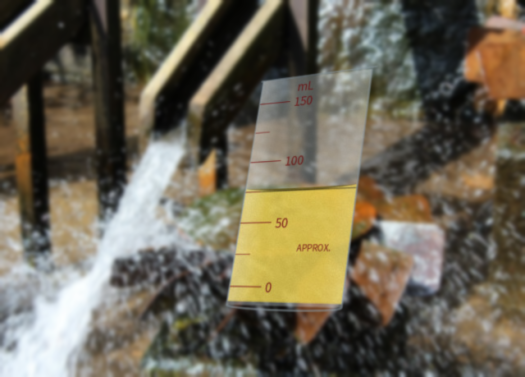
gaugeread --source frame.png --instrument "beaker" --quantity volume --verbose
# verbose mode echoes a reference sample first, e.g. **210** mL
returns **75** mL
